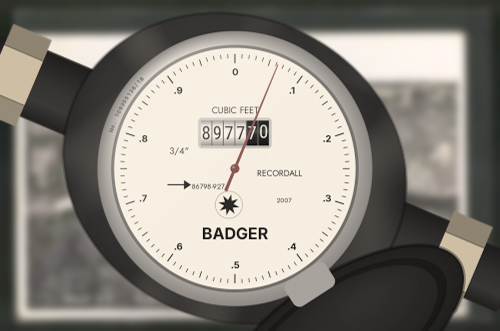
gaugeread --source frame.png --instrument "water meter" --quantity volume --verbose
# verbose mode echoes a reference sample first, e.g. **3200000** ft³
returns **897770.06** ft³
